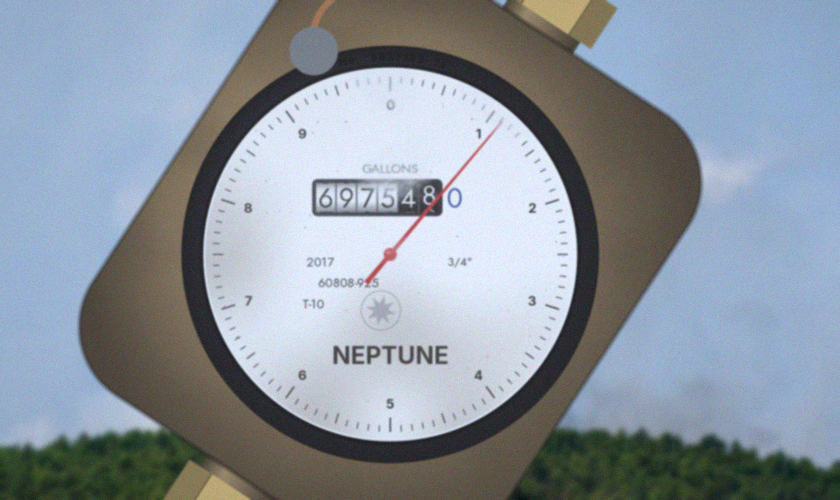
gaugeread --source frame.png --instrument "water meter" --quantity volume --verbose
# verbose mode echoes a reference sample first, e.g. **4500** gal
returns **6975481.1** gal
